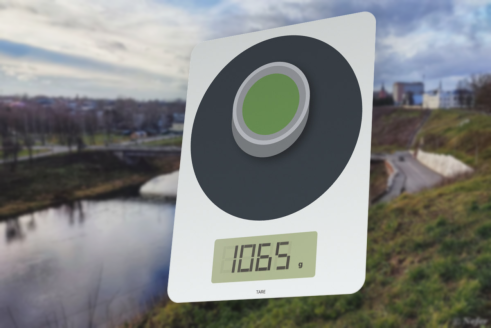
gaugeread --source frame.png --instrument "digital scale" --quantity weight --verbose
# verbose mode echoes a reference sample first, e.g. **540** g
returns **1065** g
